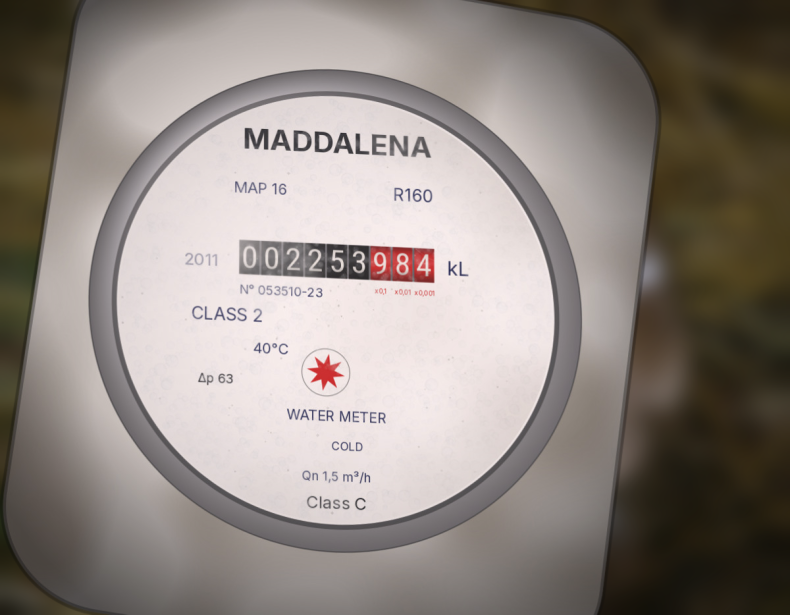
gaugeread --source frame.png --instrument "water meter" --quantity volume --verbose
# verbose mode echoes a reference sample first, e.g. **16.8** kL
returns **2253.984** kL
